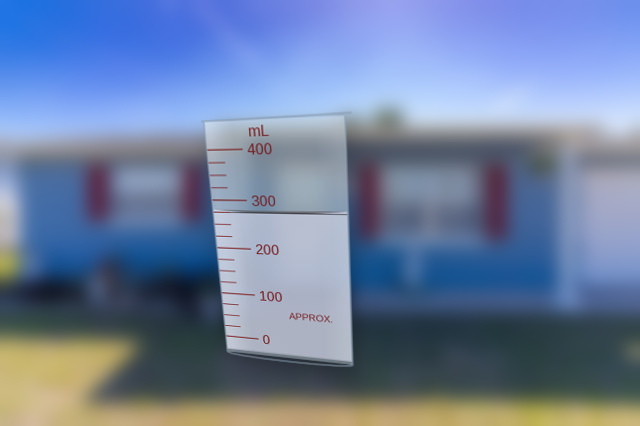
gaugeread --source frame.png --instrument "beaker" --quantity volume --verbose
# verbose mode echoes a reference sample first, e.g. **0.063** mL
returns **275** mL
